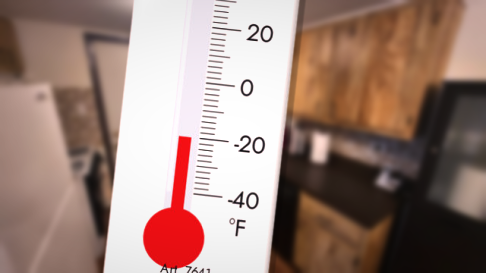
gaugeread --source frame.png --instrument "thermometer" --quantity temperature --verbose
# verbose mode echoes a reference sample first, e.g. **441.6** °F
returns **-20** °F
